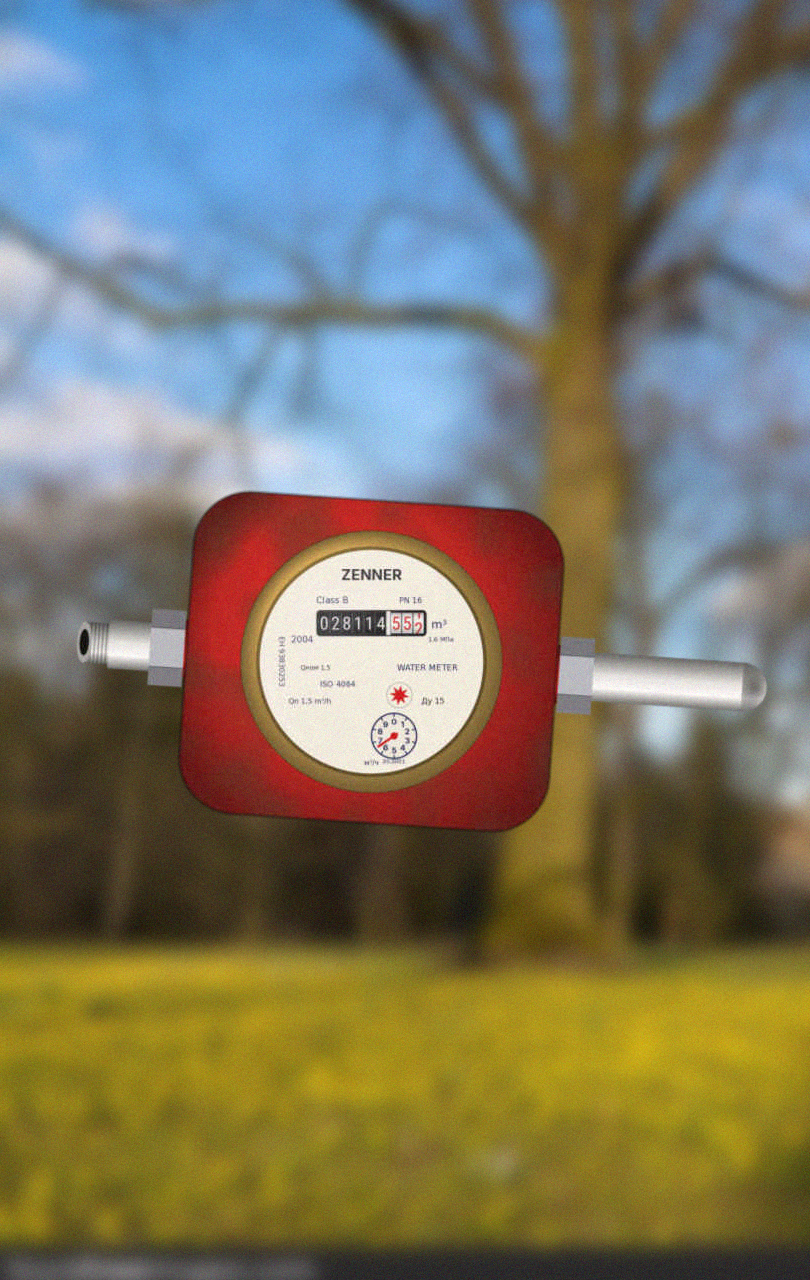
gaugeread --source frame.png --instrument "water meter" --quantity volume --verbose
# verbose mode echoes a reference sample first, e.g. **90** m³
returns **28114.5516** m³
